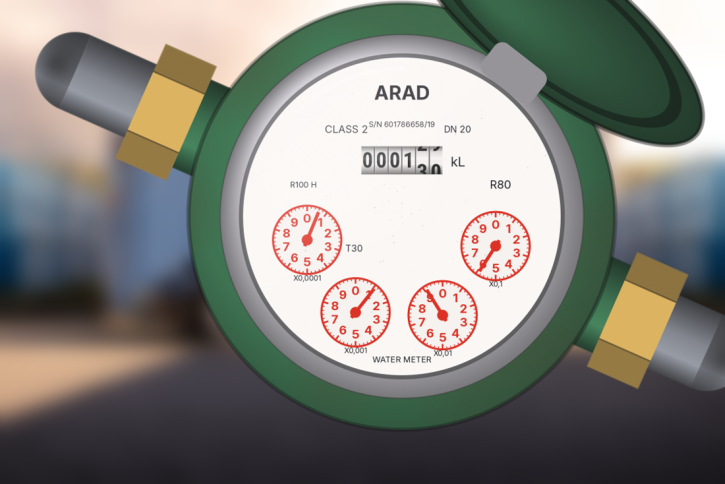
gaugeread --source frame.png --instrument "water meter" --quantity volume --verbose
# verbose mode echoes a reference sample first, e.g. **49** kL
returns **129.5910** kL
